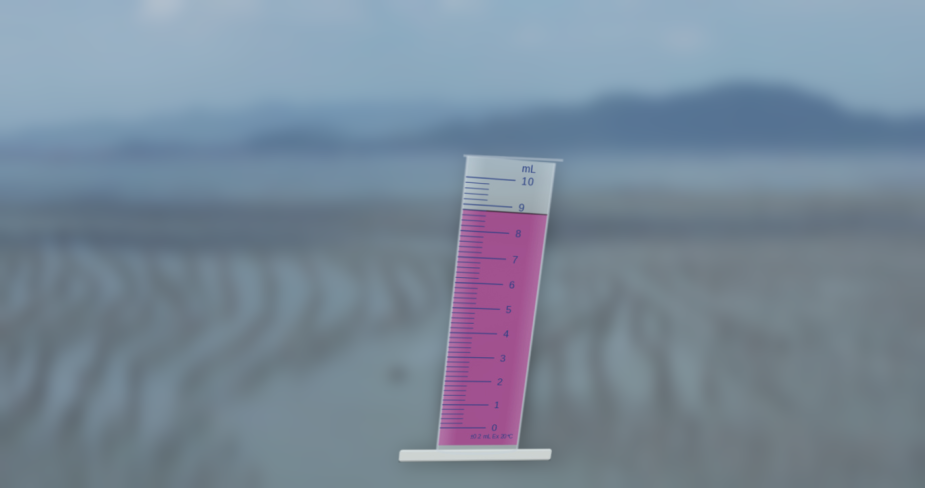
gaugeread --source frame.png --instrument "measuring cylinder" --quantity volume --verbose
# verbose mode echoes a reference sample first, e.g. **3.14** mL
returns **8.8** mL
